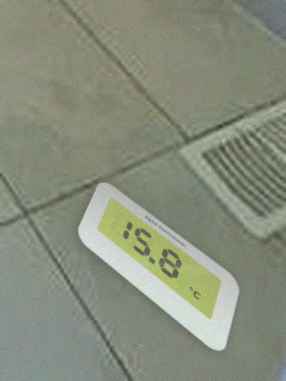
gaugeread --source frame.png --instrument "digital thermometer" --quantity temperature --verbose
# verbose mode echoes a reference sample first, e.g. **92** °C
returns **15.8** °C
